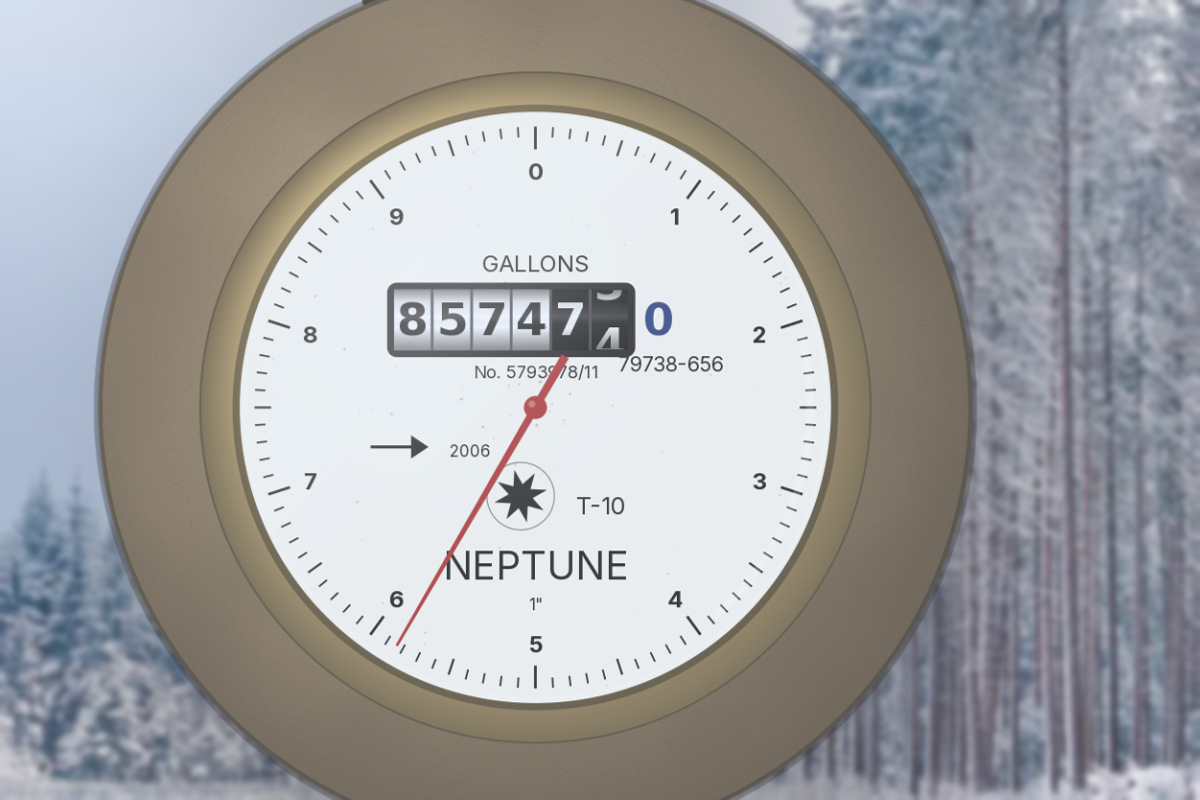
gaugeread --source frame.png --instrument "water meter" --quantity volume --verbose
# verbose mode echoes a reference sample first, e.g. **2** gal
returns **8574735.8** gal
